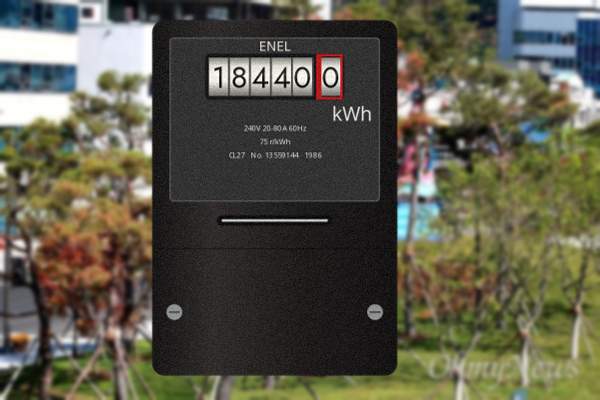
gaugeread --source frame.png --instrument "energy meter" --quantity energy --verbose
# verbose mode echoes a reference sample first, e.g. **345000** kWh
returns **18440.0** kWh
